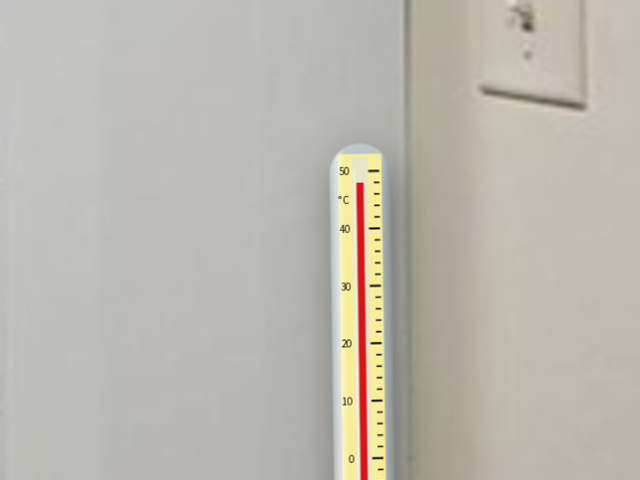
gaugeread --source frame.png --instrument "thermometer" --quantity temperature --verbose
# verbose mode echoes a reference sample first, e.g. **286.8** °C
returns **48** °C
